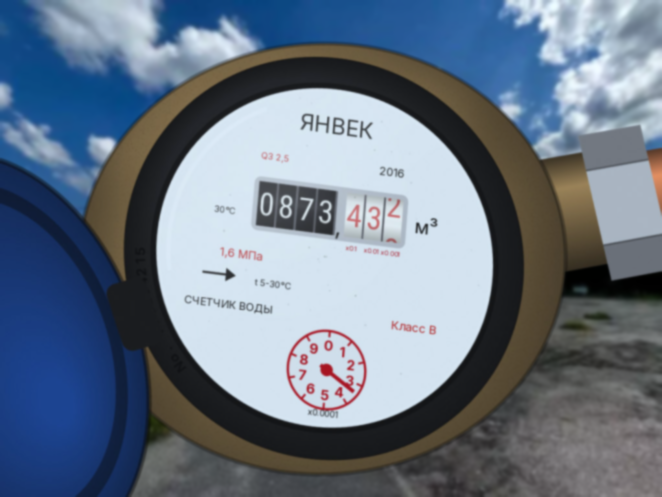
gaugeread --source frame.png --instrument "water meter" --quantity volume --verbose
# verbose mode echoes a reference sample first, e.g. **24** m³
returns **873.4323** m³
